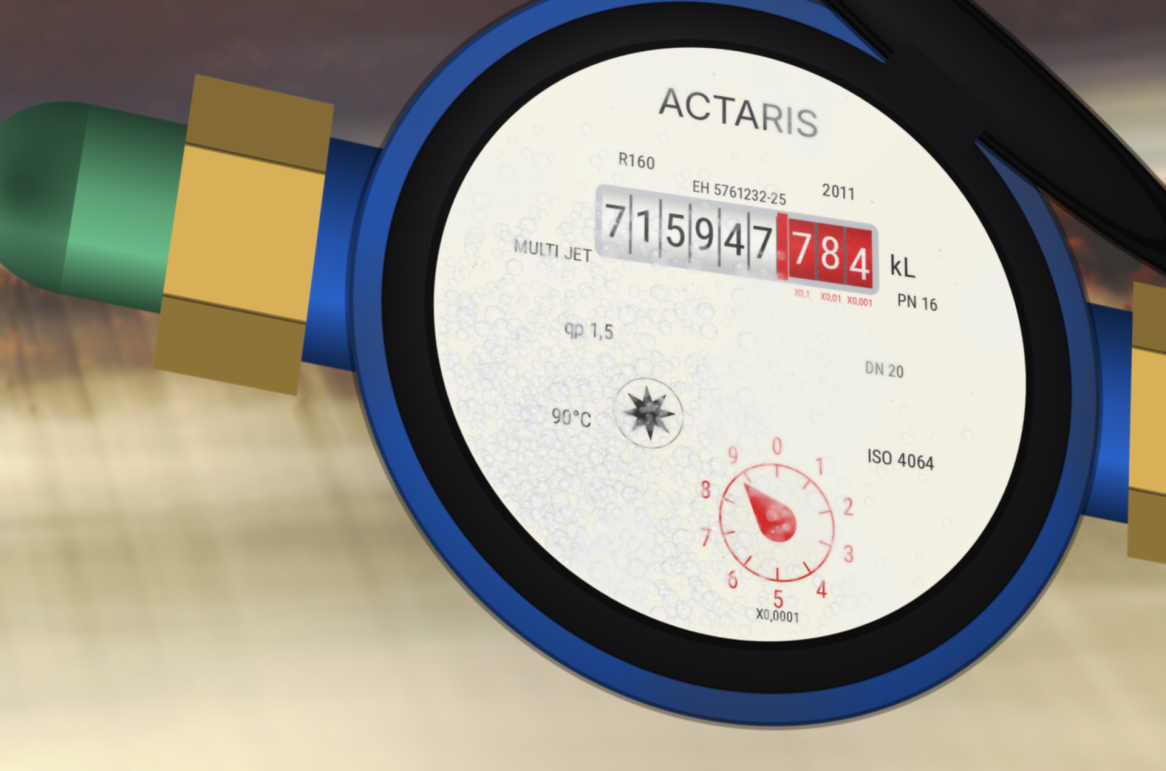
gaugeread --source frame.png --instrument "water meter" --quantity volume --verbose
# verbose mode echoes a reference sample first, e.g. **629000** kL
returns **715947.7838** kL
